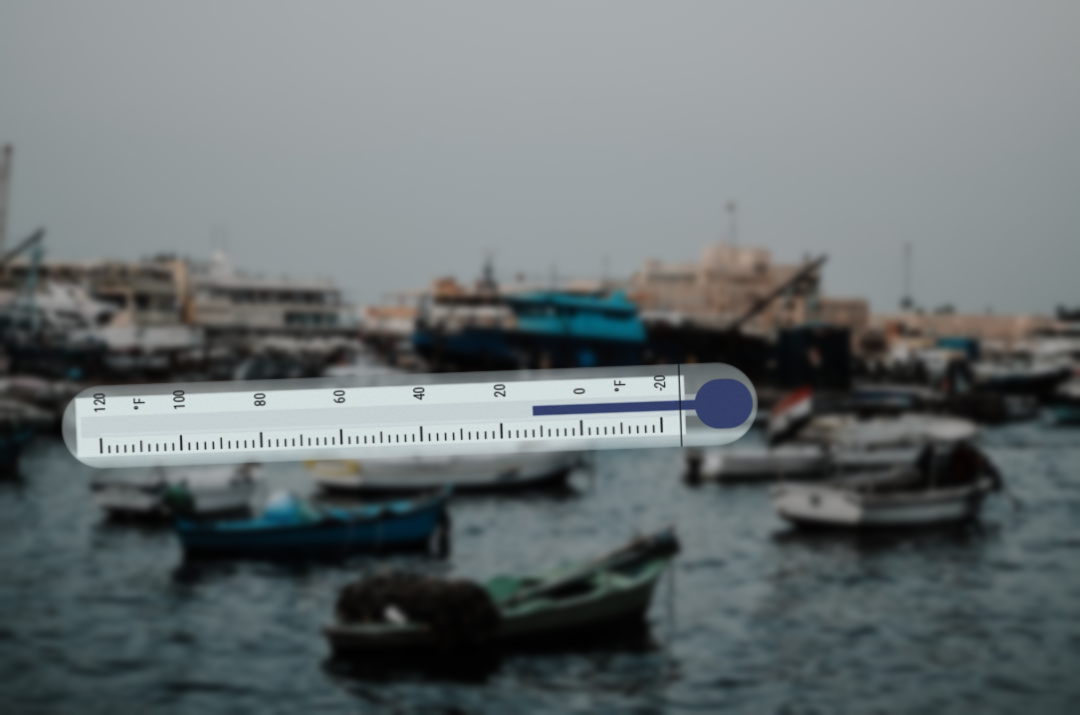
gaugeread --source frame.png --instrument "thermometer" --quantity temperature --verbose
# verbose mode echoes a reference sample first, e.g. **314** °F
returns **12** °F
